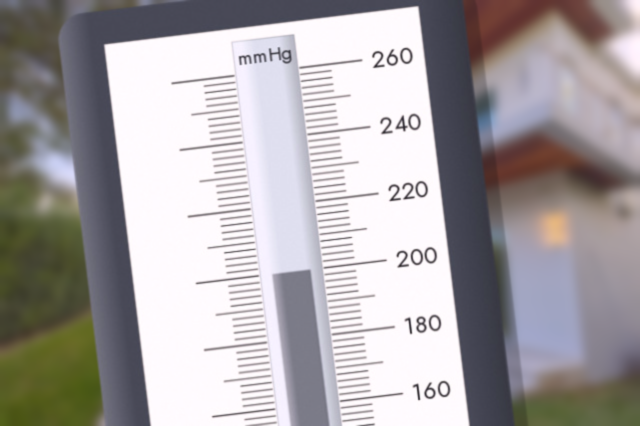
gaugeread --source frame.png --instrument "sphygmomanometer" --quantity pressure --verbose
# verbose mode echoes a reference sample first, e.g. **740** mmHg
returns **200** mmHg
